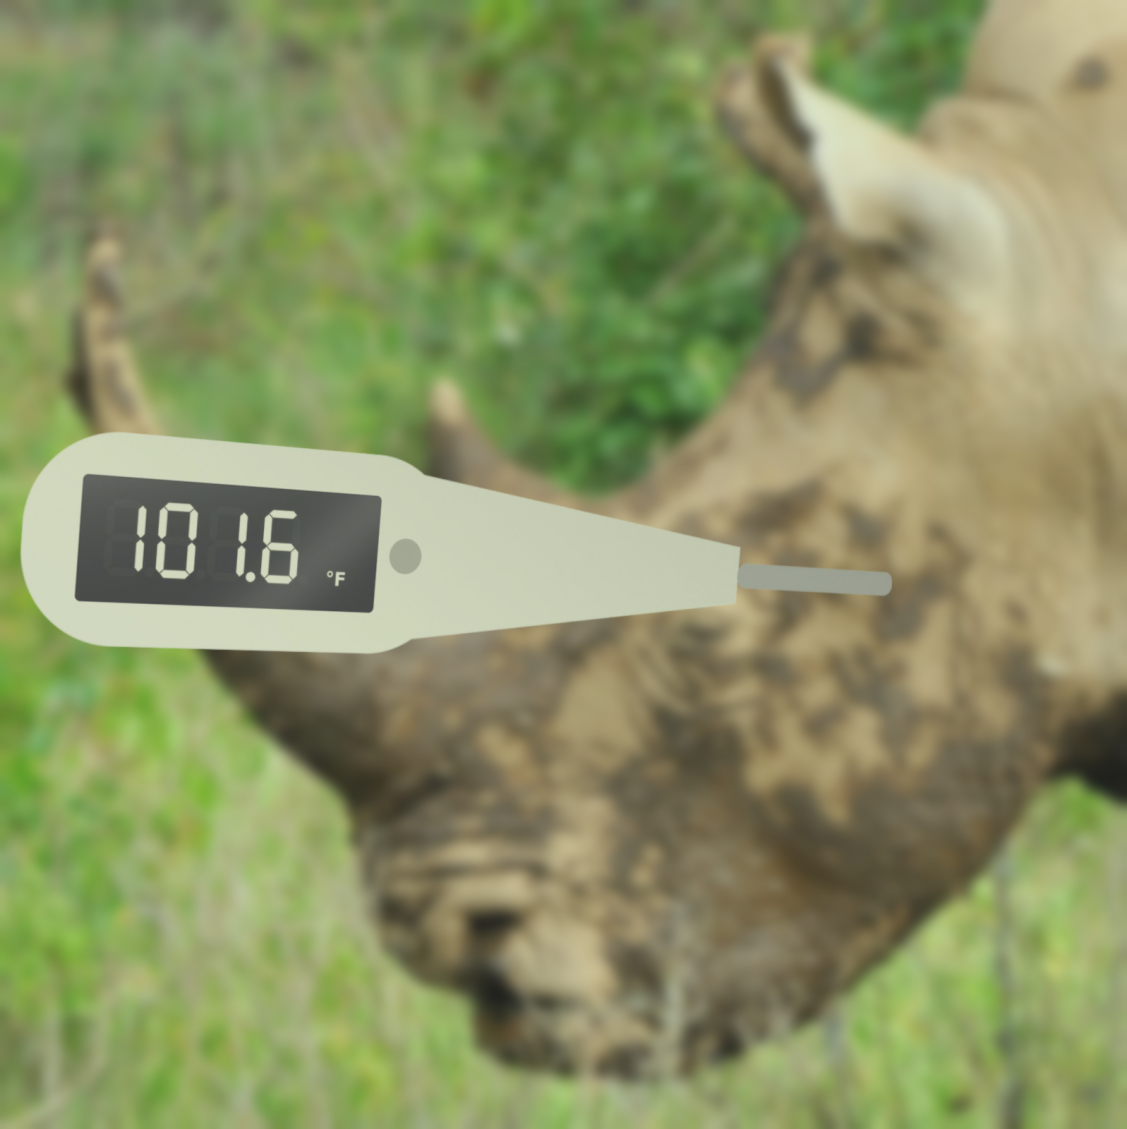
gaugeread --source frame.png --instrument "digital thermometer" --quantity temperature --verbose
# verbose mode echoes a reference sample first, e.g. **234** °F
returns **101.6** °F
